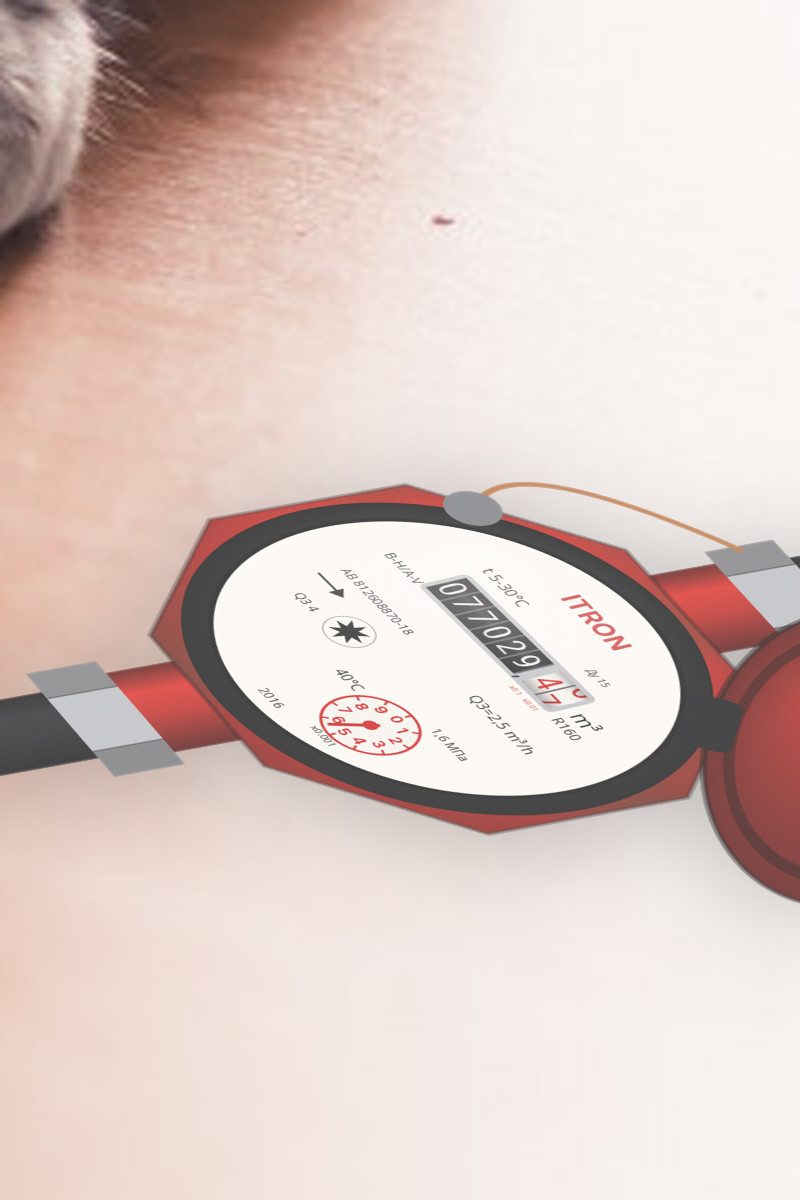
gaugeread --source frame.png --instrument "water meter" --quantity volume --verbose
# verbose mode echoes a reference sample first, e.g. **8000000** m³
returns **77029.465** m³
